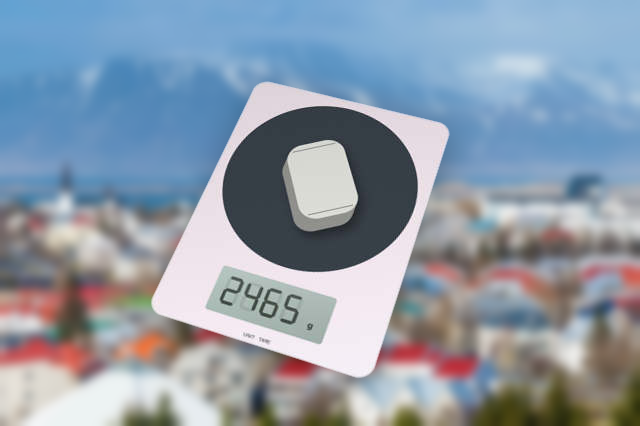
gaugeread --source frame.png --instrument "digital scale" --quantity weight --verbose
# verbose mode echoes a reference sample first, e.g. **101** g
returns **2465** g
